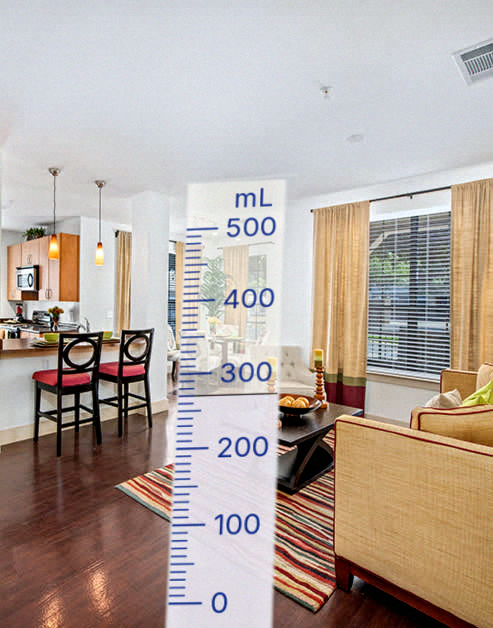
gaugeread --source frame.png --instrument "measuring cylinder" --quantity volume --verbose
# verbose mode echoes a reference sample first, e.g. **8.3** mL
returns **270** mL
